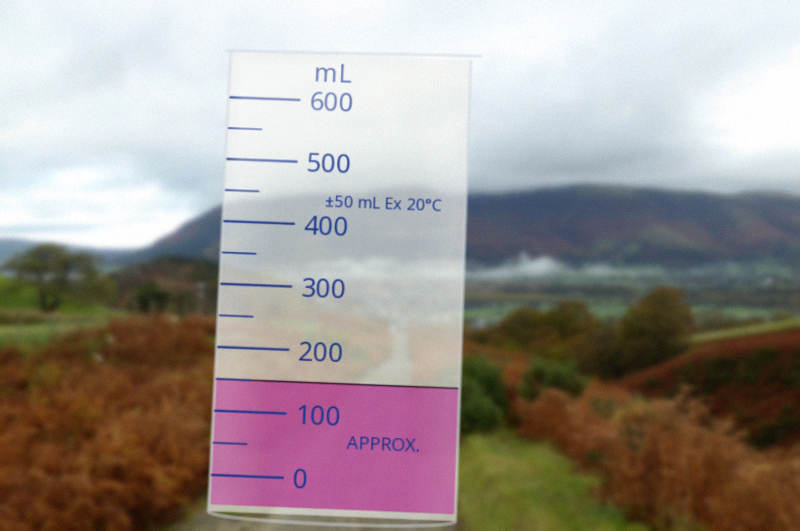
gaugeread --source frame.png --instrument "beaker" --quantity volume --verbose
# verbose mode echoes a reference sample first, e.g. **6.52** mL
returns **150** mL
